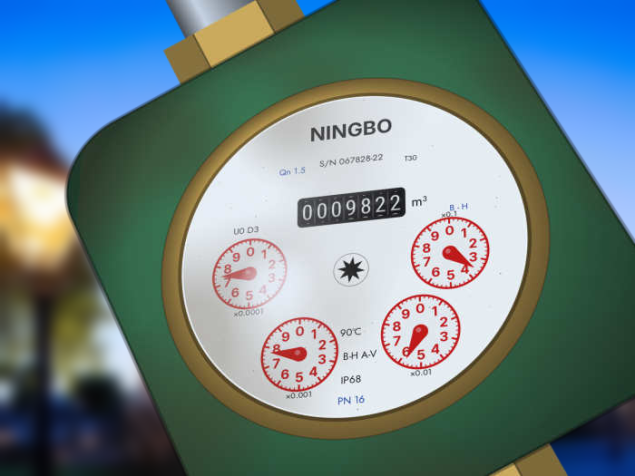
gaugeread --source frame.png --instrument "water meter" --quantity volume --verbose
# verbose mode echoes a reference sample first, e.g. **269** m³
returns **9822.3577** m³
